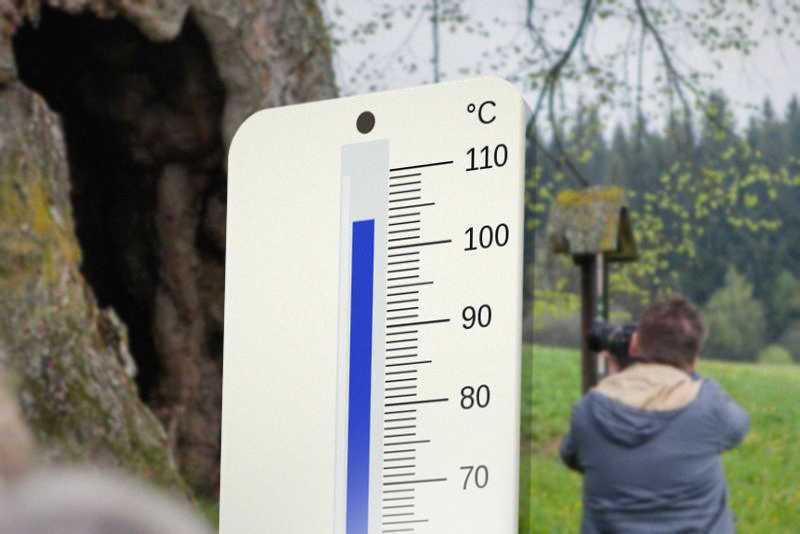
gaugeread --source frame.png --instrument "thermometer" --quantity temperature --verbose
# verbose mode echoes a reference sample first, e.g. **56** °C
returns **104** °C
